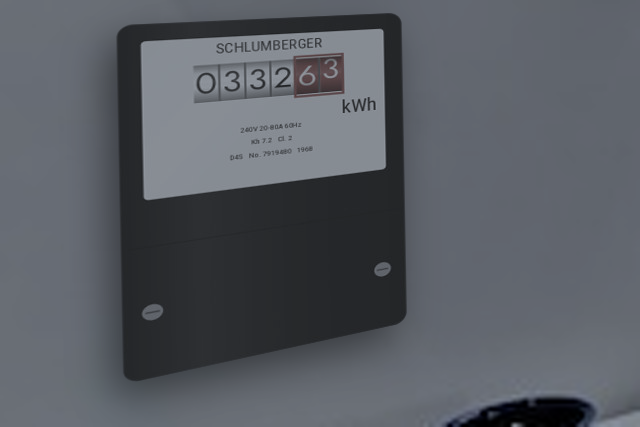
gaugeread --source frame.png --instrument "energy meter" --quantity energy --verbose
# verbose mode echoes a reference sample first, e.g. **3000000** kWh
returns **332.63** kWh
